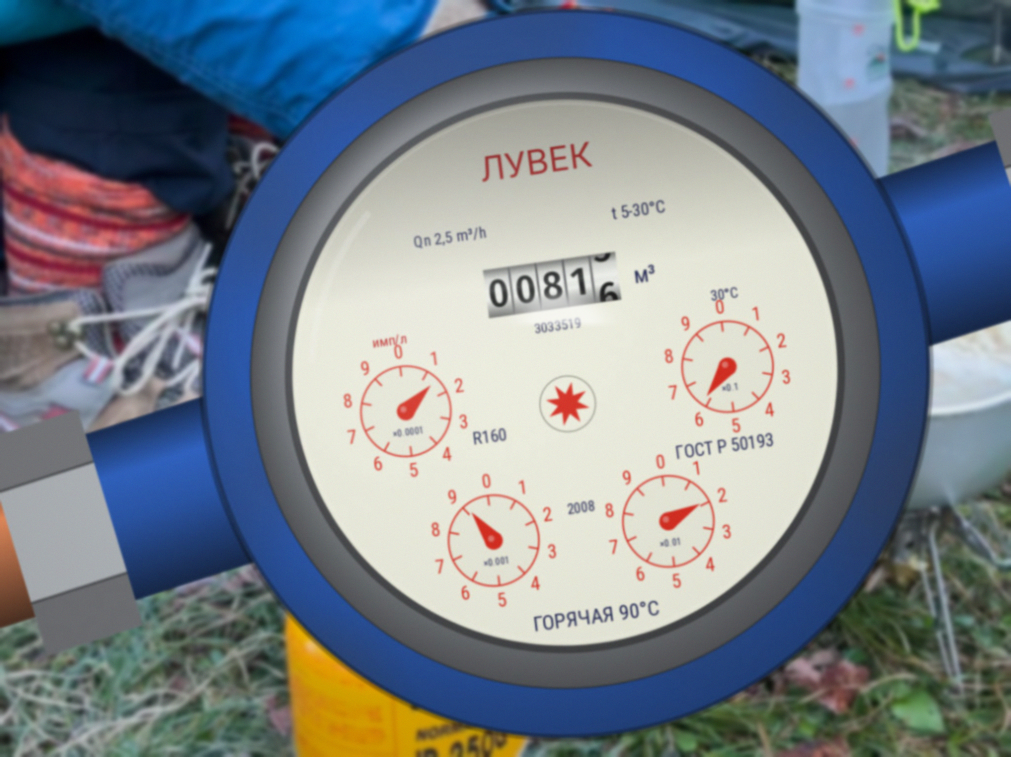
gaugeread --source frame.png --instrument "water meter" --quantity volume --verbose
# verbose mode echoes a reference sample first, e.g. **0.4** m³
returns **815.6191** m³
